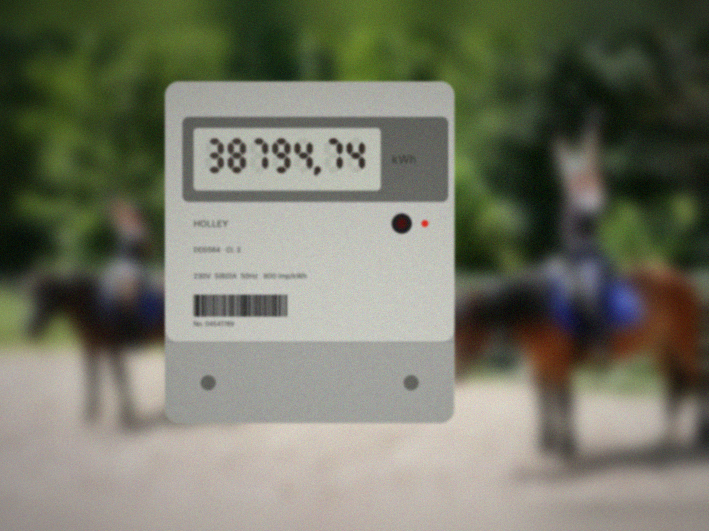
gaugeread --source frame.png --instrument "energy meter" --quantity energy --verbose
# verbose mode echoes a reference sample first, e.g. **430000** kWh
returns **38794.74** kWh
